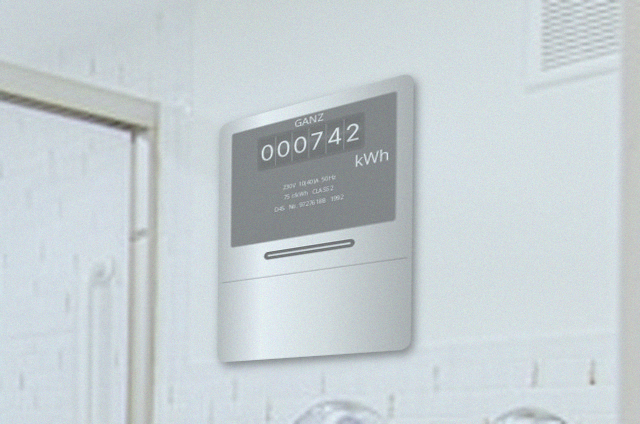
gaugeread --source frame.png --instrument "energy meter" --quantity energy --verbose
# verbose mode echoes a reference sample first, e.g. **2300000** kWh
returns **742** kWh
